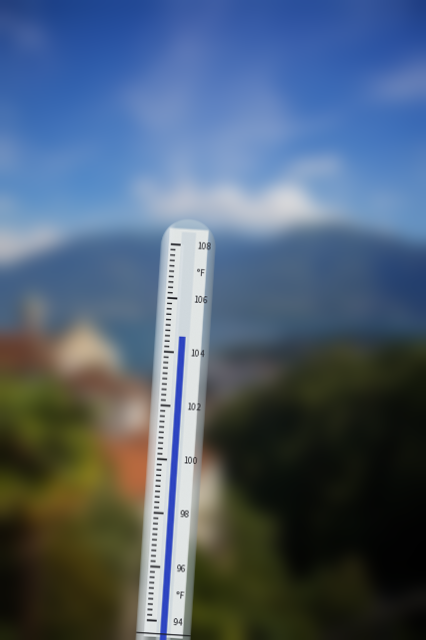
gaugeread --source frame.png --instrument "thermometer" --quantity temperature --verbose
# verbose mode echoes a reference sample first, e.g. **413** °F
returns **104.6** °F
